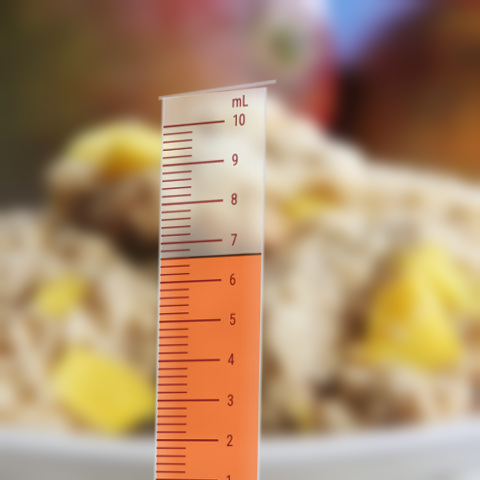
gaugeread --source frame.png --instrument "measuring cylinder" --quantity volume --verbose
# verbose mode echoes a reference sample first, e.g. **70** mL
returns **6.6** mL
